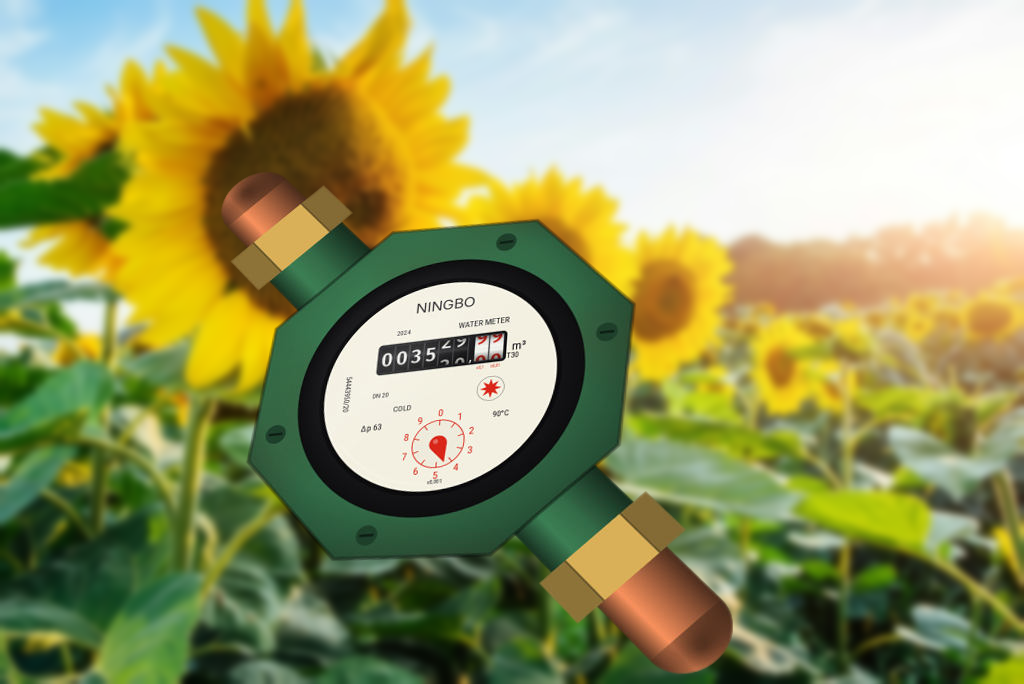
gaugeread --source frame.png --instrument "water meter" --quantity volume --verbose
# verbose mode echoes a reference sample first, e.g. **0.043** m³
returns **3529.994** m³
